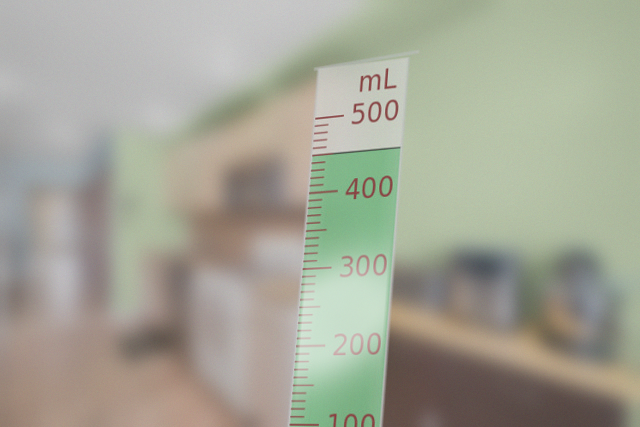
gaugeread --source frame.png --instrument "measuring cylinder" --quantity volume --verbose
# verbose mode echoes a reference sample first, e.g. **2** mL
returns **450** mL
